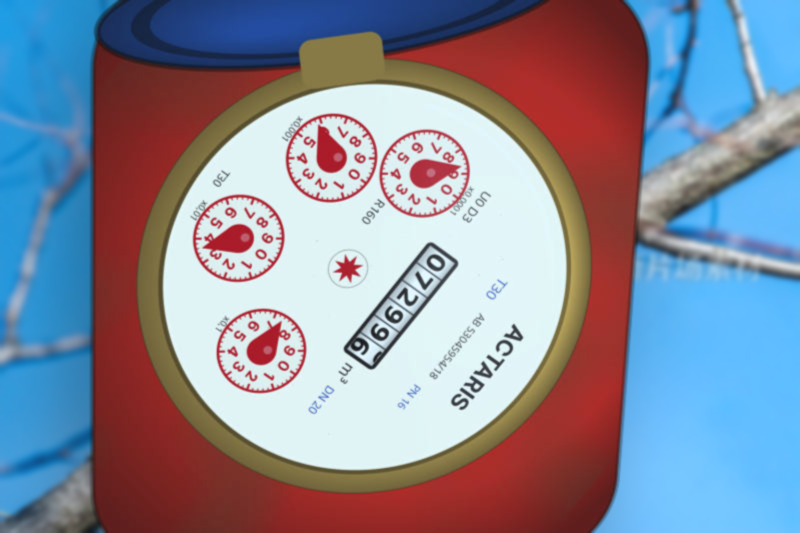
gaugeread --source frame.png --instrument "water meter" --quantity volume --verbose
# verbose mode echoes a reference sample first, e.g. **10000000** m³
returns **72995.7358** m³
